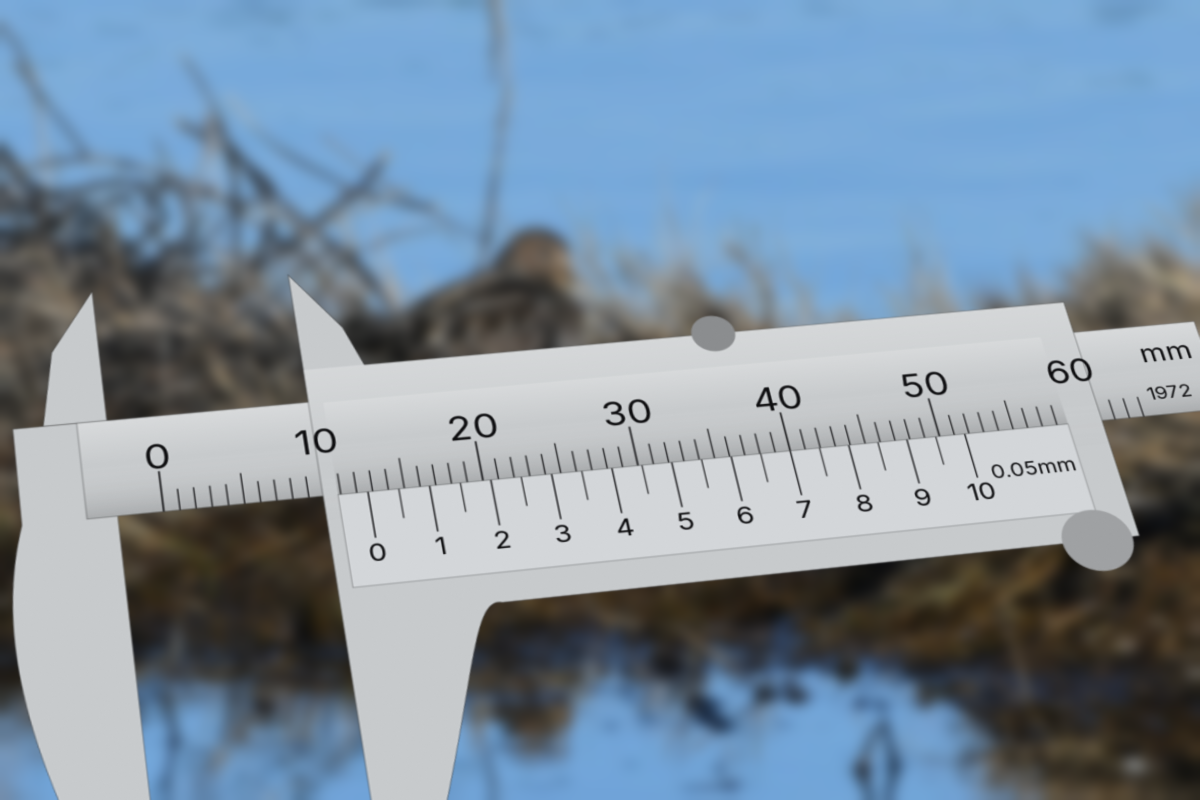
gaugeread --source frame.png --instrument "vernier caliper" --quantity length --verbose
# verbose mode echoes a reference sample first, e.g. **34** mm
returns **12.7** mm
